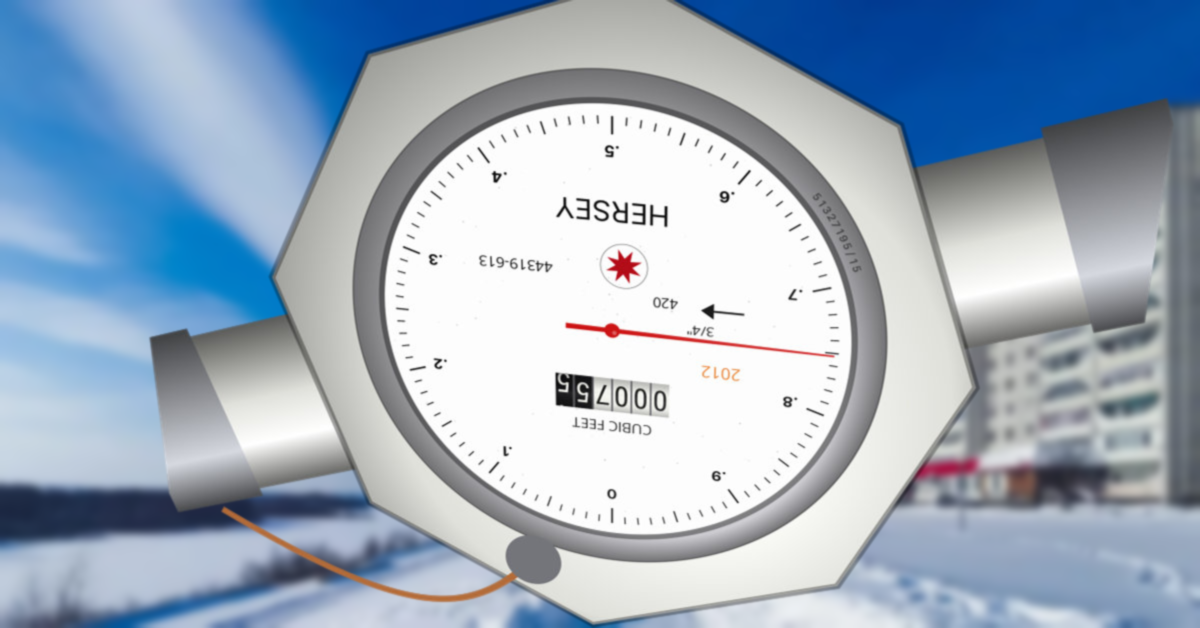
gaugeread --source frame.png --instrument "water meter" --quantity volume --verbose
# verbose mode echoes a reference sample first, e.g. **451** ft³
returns **754.75** ft³
